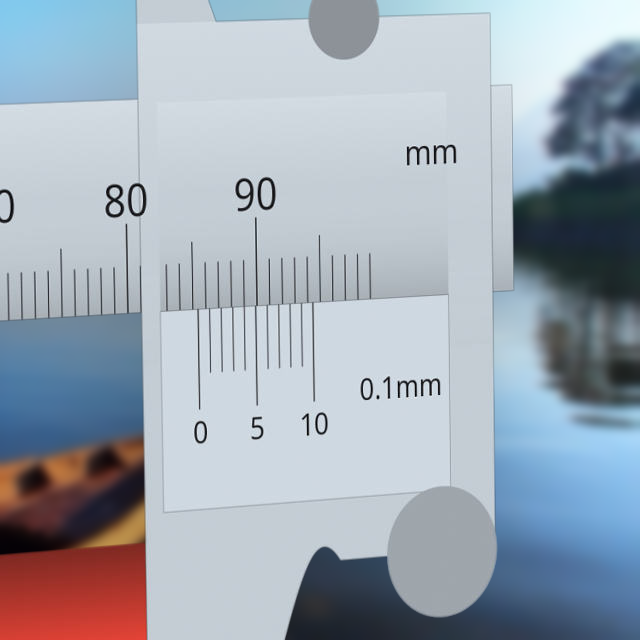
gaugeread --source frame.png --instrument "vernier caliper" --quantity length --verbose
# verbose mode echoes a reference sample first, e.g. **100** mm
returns **85.4** mm
